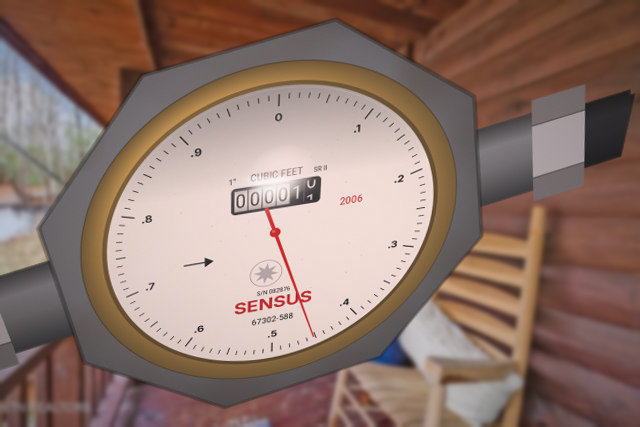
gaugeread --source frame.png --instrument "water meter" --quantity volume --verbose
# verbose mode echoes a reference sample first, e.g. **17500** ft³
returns **10.45** ft³
